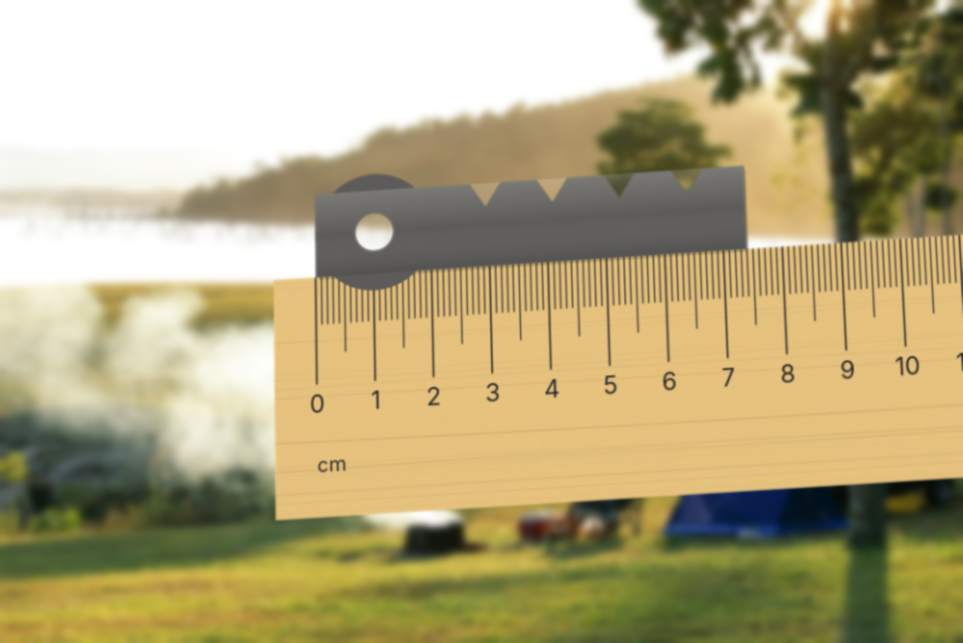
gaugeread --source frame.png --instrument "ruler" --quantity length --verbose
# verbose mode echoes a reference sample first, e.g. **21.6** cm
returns **7.4** cm
